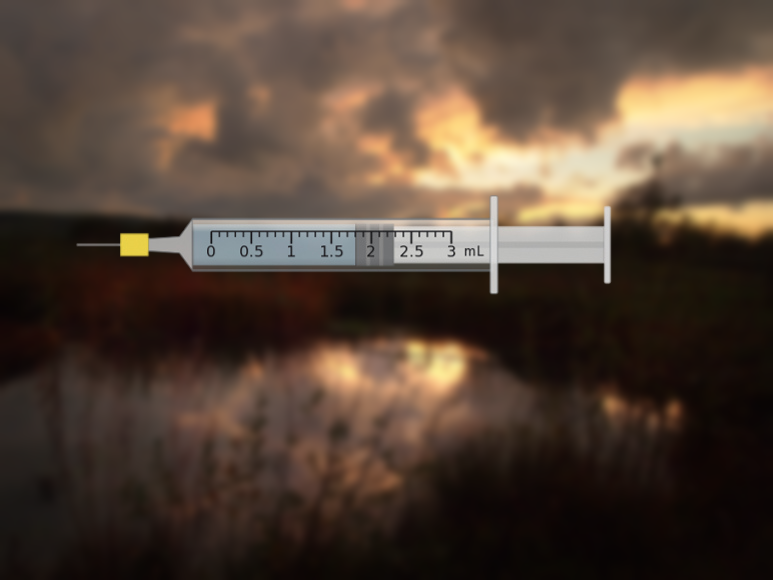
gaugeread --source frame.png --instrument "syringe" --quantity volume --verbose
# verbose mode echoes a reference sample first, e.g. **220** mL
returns **1.8** mL
